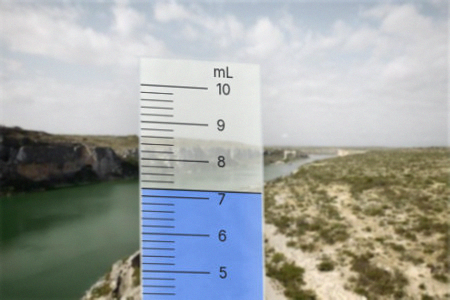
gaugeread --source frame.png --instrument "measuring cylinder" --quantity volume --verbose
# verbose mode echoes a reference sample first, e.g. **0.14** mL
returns **7.2** mL
